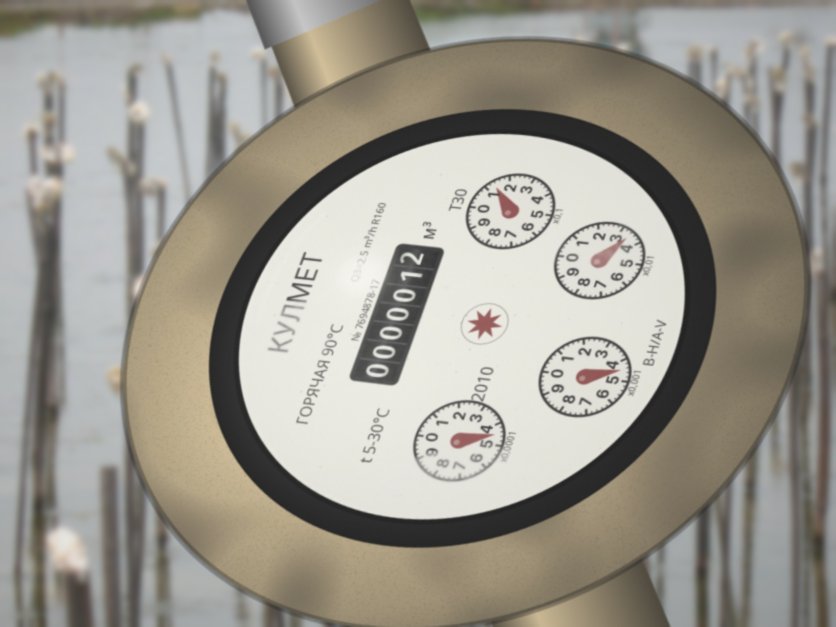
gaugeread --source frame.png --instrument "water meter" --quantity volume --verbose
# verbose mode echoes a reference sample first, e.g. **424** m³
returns **12.1344** m³
